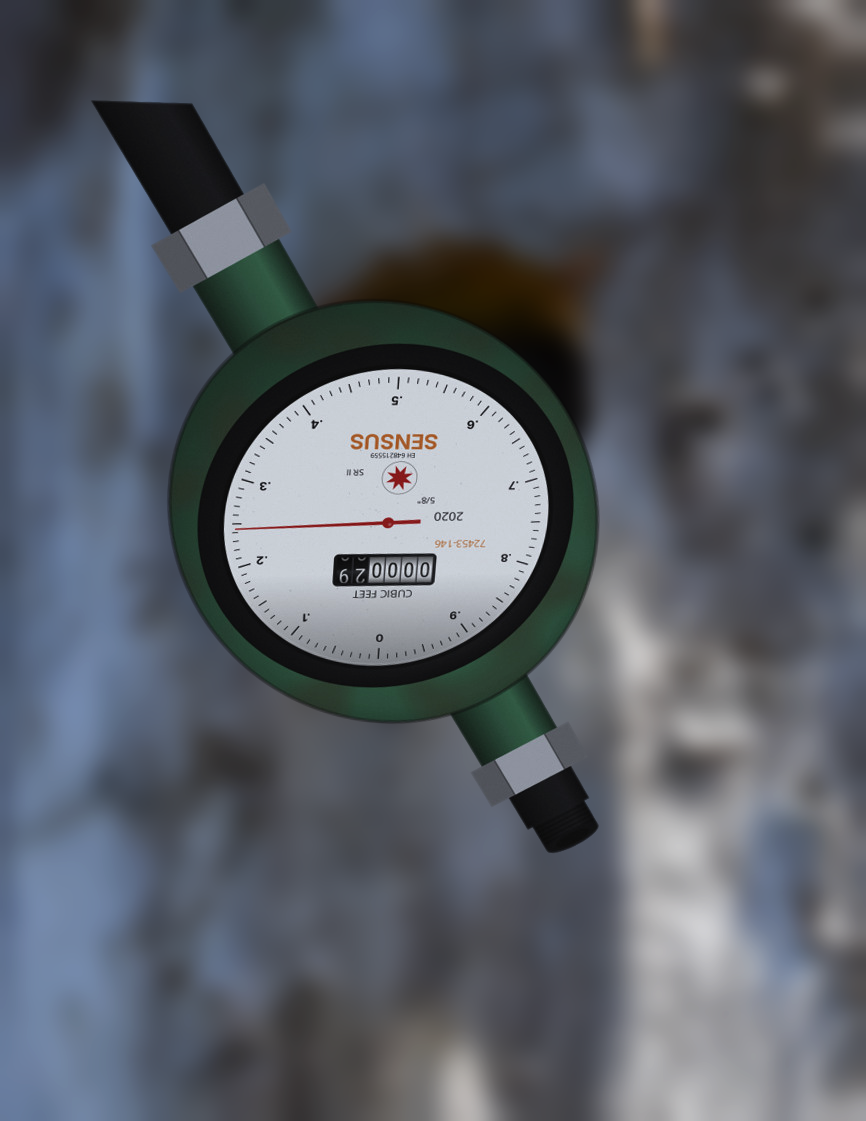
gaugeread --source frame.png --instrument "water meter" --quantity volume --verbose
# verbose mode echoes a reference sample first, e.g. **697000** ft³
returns **29.24** ft³
